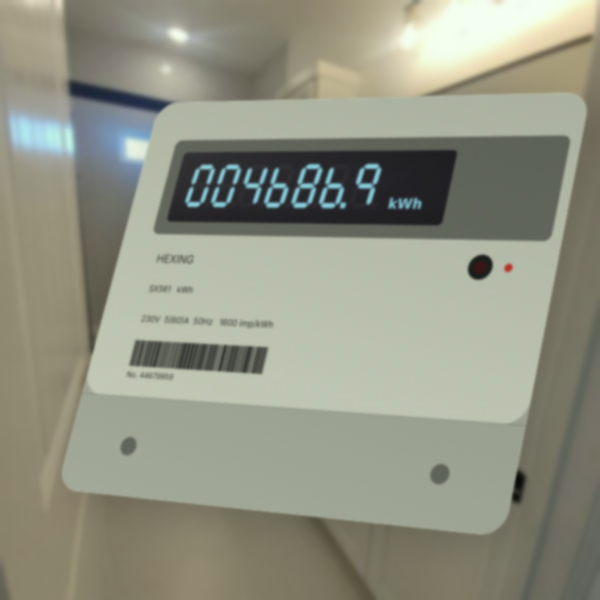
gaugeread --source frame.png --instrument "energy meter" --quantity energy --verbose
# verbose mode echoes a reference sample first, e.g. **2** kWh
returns **4686.9** kWh
